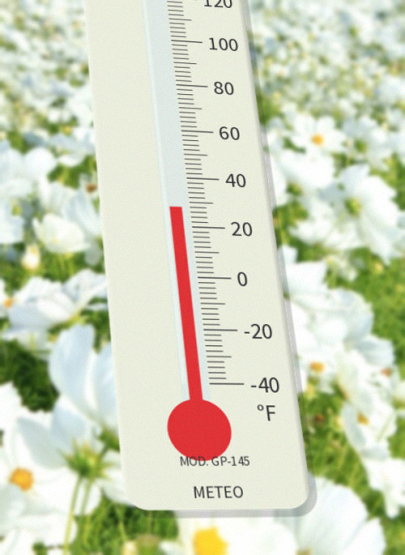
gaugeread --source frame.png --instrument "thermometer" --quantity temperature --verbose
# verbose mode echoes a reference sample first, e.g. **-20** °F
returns **28** °F
